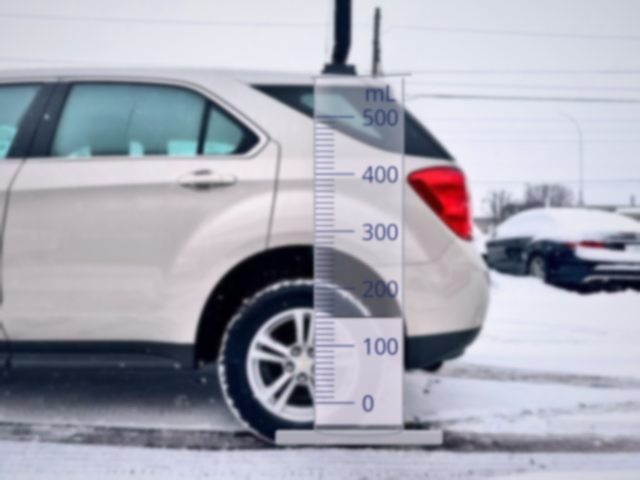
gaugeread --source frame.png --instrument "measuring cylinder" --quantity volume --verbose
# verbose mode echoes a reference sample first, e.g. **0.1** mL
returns **150** mL
